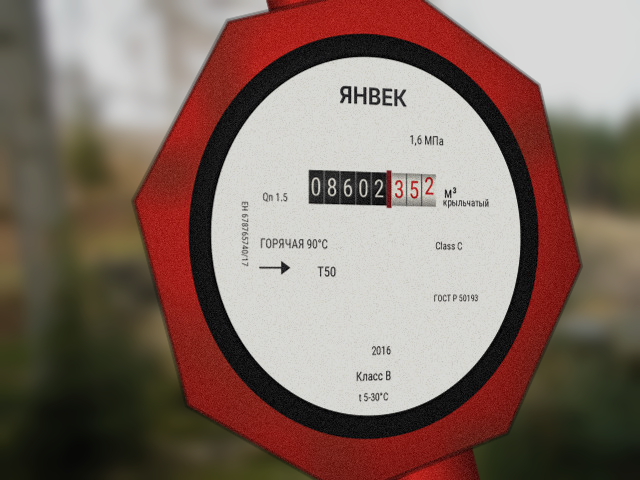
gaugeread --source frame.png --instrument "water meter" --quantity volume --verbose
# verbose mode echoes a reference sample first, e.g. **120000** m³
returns **8602.352** m³
